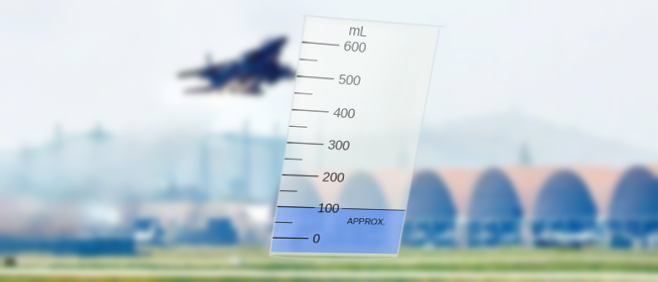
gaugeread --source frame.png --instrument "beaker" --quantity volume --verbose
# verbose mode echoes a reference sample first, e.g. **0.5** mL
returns **100** mL
